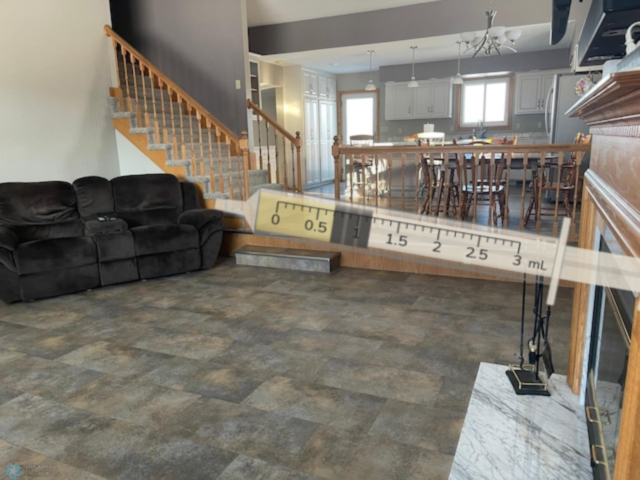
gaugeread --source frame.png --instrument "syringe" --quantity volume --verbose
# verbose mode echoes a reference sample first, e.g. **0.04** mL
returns **0.7** mL
